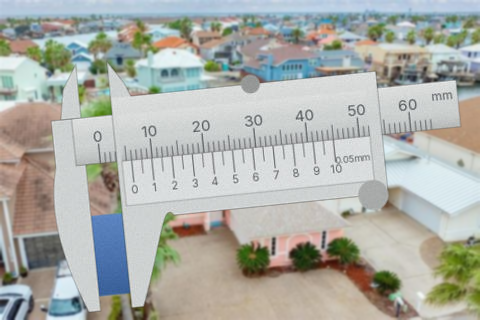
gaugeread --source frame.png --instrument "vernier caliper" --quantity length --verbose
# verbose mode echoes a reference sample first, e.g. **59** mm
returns **6.0** mm
